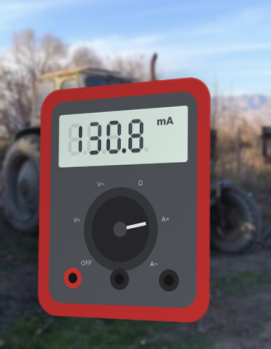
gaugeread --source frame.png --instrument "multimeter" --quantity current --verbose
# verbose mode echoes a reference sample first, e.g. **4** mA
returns **130.8** mA
